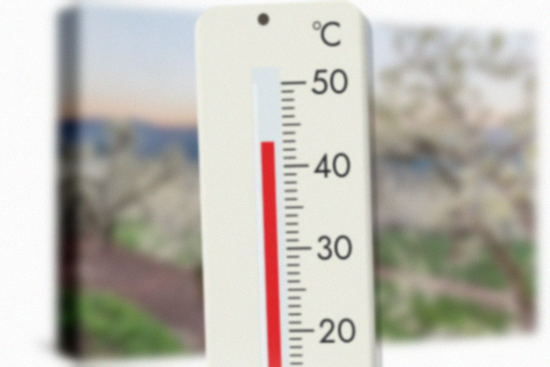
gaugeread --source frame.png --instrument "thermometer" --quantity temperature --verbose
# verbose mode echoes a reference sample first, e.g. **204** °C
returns **43** °C
